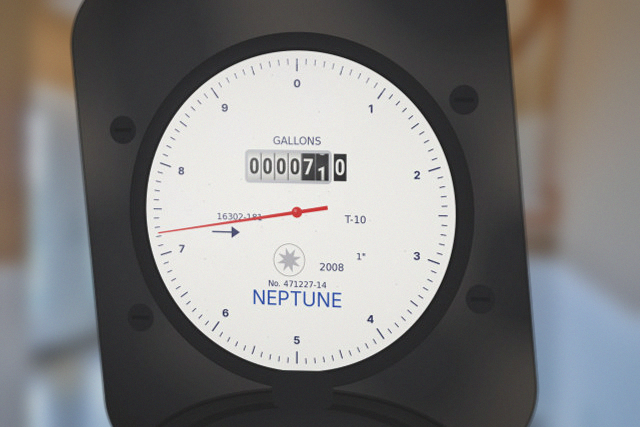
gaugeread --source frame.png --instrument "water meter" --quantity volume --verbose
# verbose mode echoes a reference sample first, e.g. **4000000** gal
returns **707.2** gal
